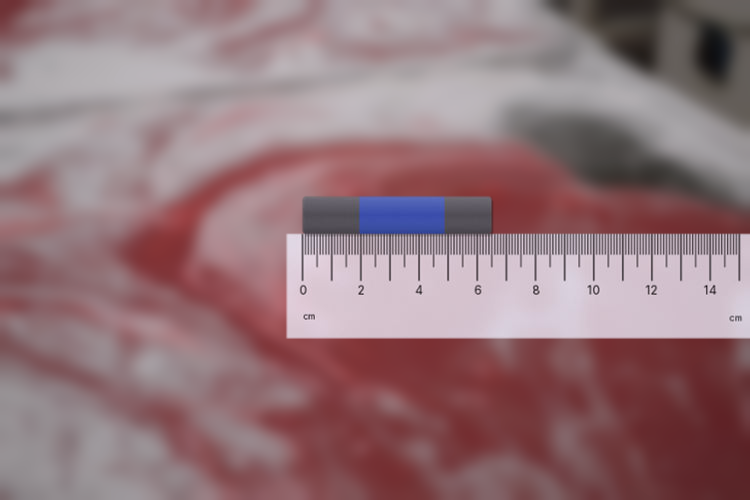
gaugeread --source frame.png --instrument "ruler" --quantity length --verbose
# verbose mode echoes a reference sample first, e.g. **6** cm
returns **6.5** cm
